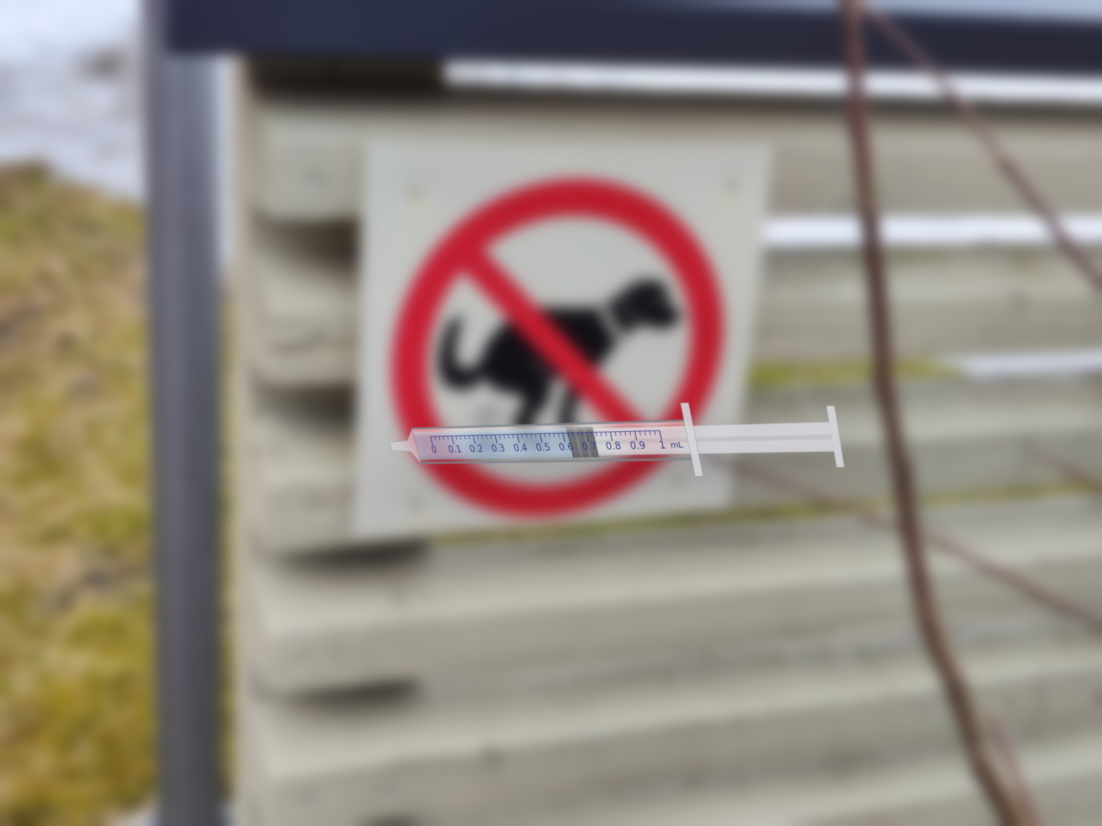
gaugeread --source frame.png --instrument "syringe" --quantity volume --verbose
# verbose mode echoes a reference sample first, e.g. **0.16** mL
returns **0.62** mL
